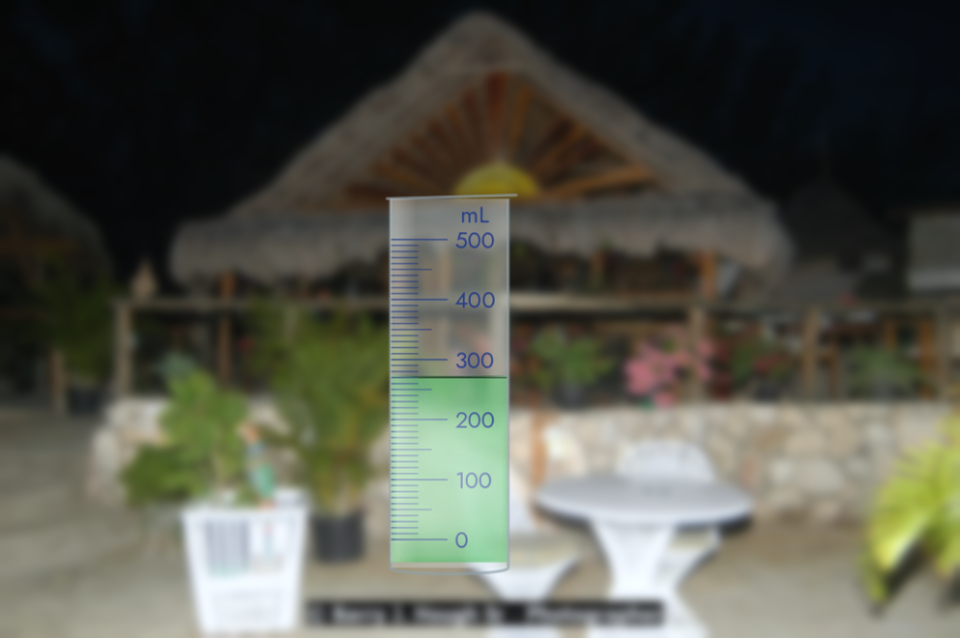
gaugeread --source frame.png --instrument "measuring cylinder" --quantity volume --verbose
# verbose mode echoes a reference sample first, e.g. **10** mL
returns **270** mL
